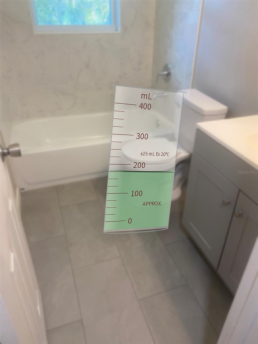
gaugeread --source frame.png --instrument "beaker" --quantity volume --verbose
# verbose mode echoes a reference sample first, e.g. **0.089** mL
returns **175** mL
